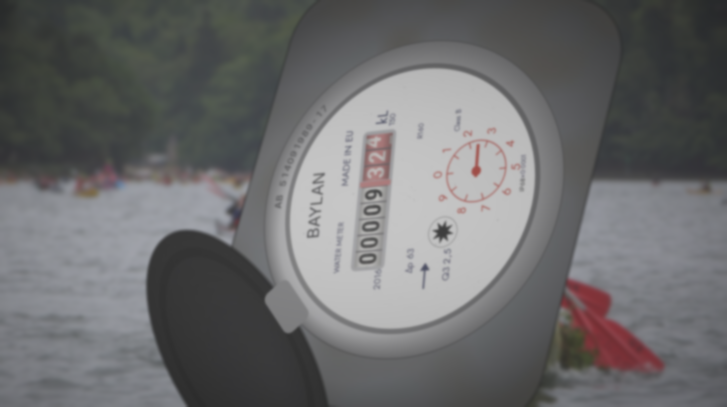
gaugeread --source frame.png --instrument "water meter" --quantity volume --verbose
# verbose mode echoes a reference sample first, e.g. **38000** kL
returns **9.3242** kL
